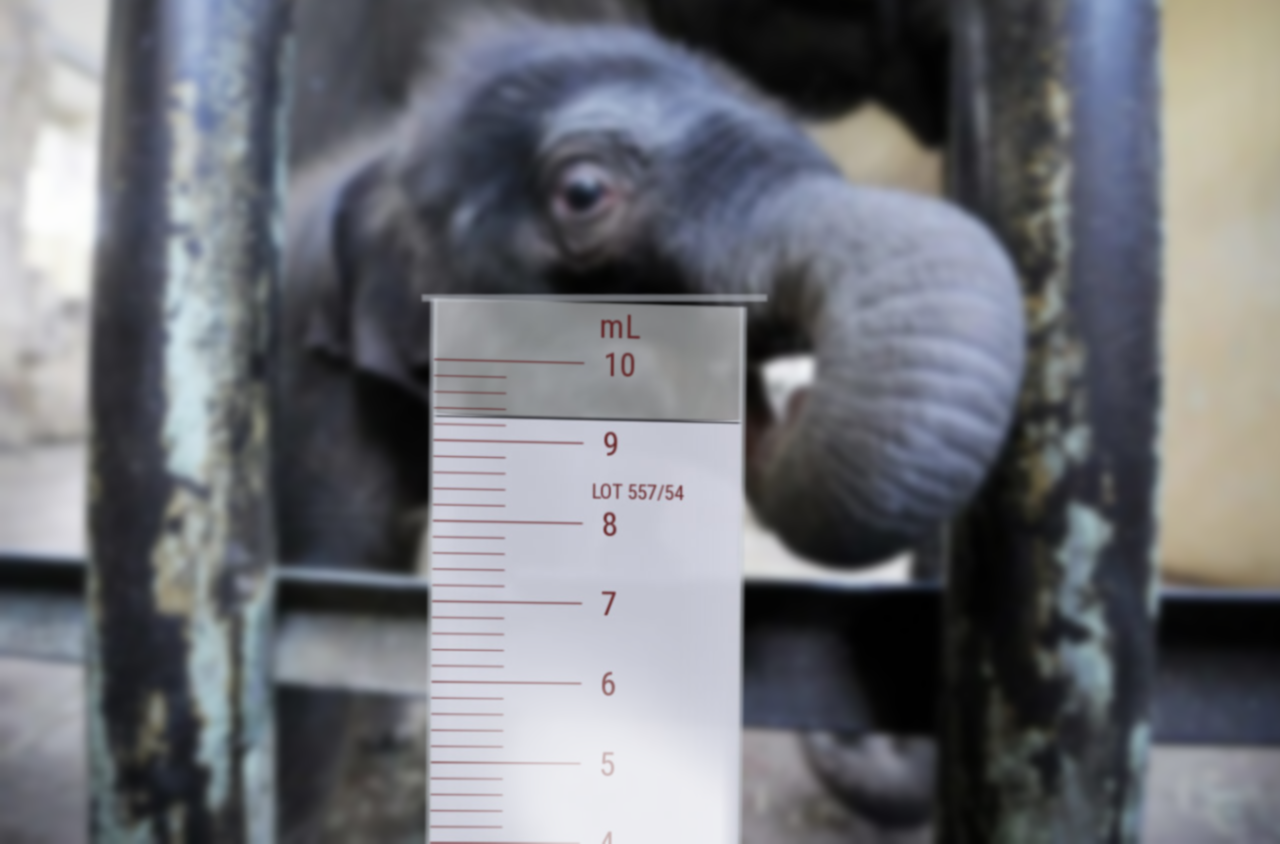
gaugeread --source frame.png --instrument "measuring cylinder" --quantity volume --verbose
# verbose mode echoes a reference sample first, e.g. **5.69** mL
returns **9.3** mL
